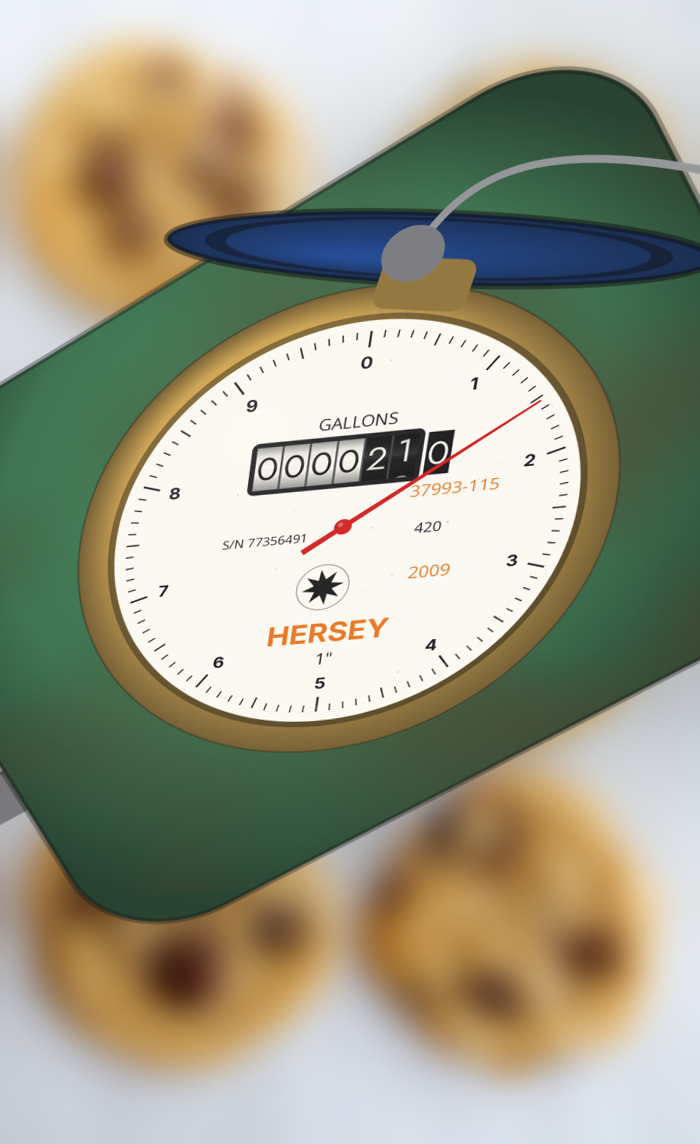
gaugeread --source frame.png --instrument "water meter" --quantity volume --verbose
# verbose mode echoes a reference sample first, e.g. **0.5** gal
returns **211.5** gal
